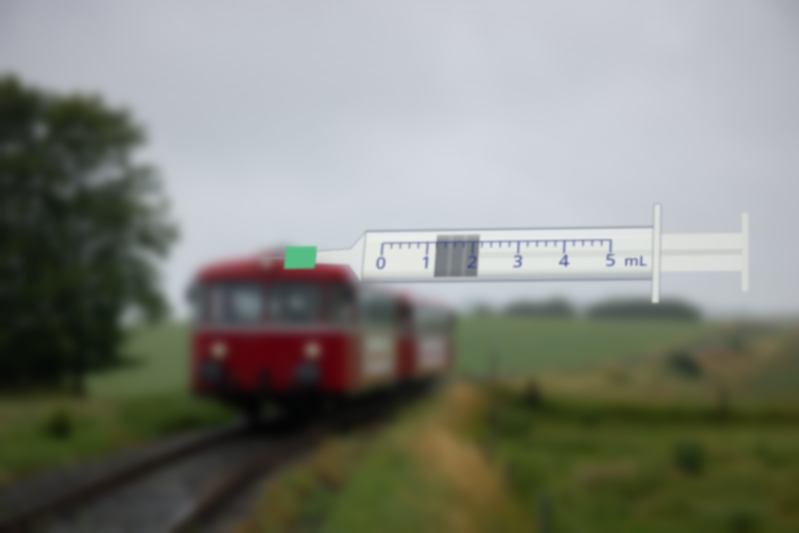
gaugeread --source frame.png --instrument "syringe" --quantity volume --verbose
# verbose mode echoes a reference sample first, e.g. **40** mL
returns **1.2** mL
